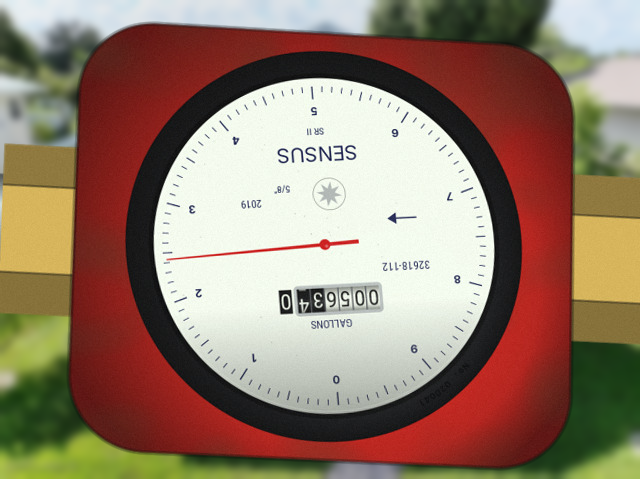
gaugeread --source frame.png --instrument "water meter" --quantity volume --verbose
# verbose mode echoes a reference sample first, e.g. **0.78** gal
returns **56342.4** gal
